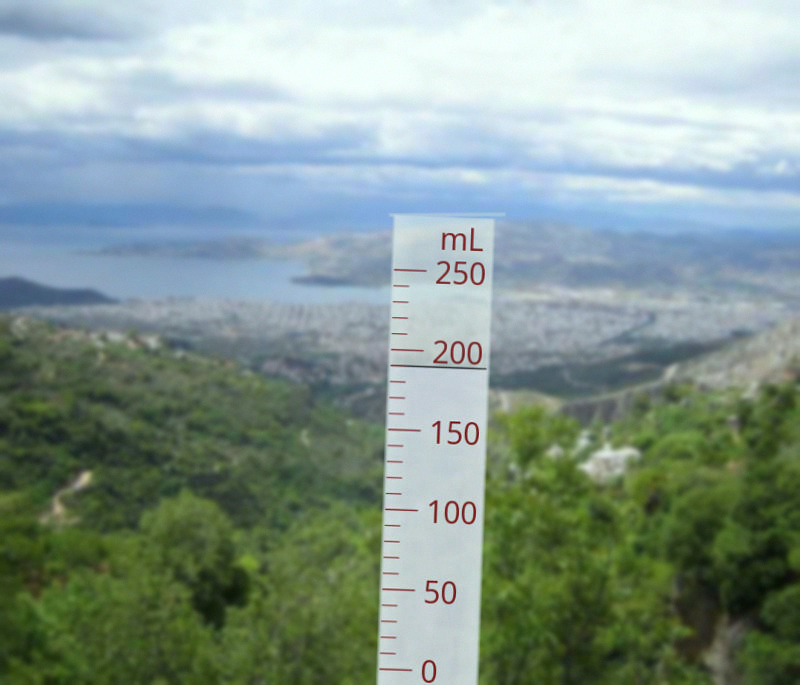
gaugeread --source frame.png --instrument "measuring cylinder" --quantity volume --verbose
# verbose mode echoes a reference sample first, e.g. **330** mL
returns **190** mL
